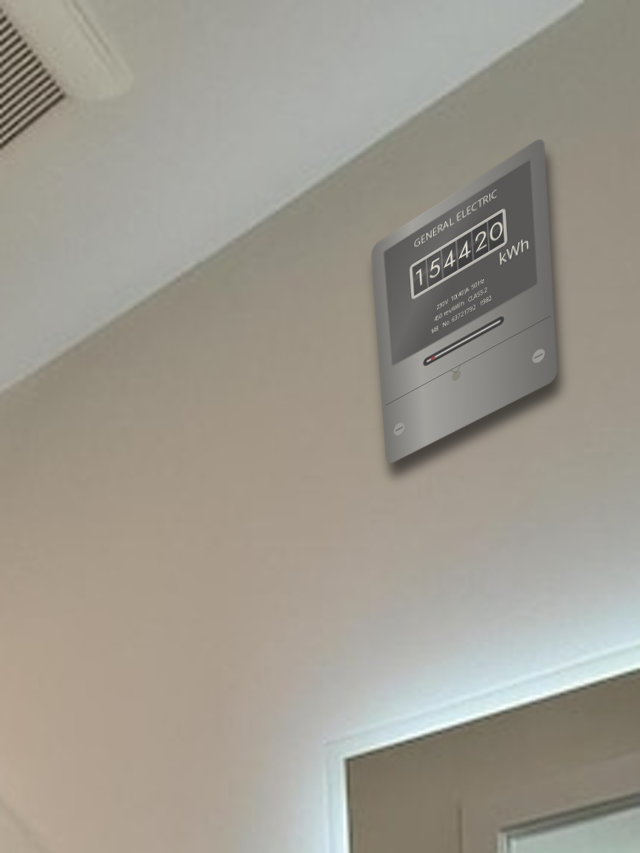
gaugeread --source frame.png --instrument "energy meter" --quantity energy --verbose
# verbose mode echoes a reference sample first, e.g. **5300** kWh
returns **154420** kWh
